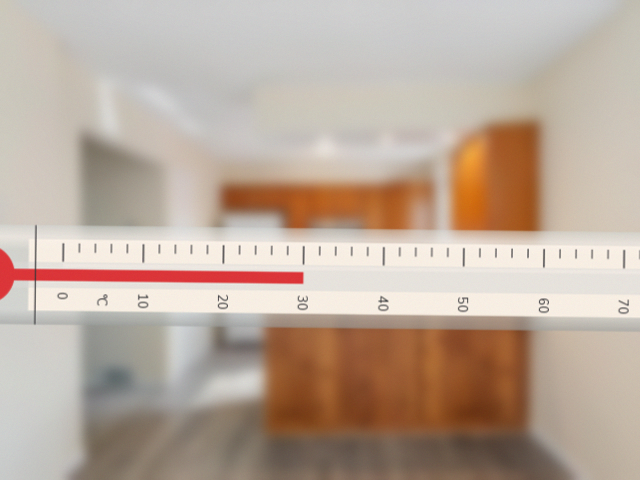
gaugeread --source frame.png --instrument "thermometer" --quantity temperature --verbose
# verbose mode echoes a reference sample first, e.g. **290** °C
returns **30** °C
